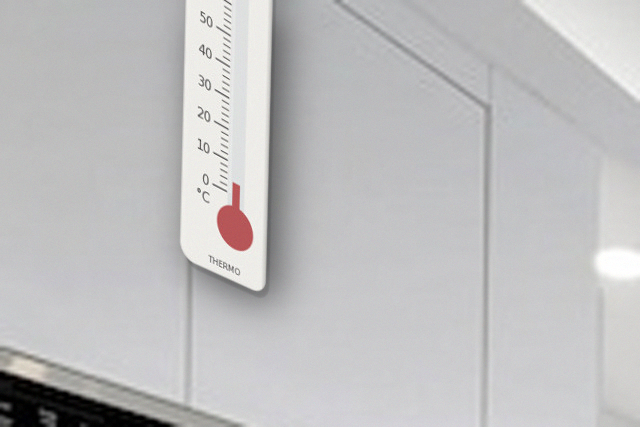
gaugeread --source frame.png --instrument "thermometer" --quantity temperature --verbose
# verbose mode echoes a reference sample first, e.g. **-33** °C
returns **4** °C
